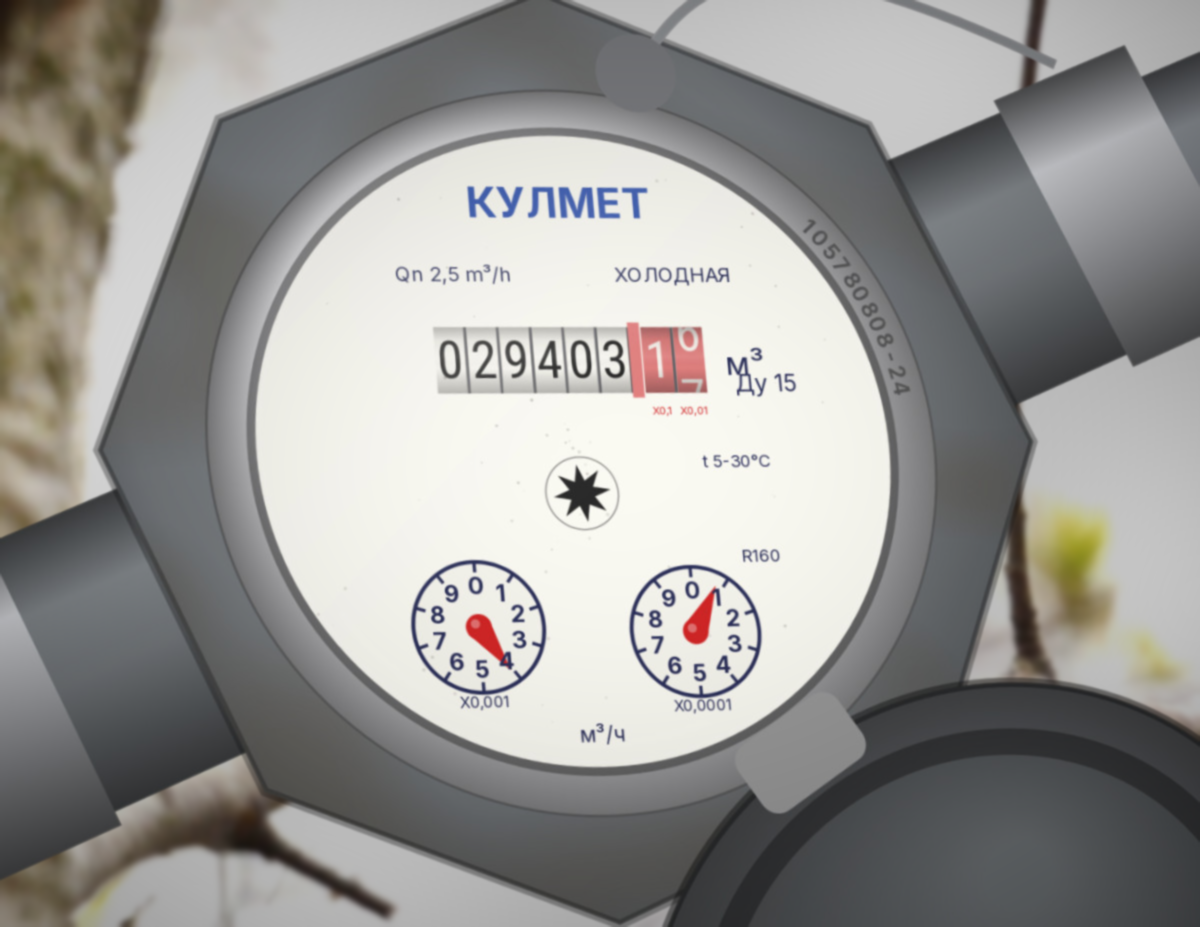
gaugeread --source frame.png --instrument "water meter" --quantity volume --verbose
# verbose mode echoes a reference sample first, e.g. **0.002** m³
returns **29403.1640** m³
